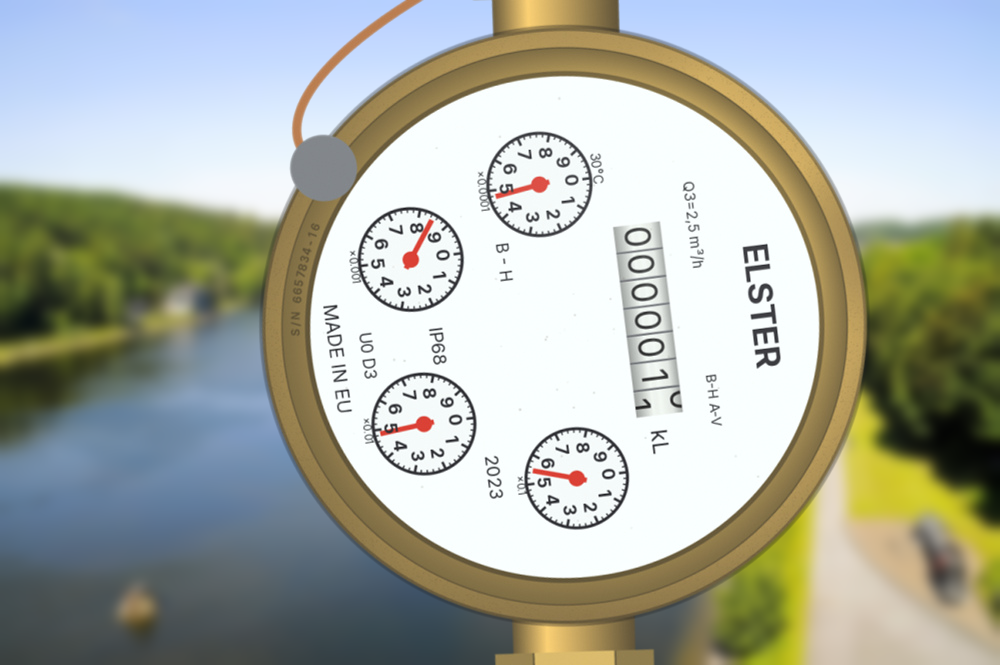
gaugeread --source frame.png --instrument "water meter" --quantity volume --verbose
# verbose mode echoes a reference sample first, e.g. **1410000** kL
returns **10.5484** kL
